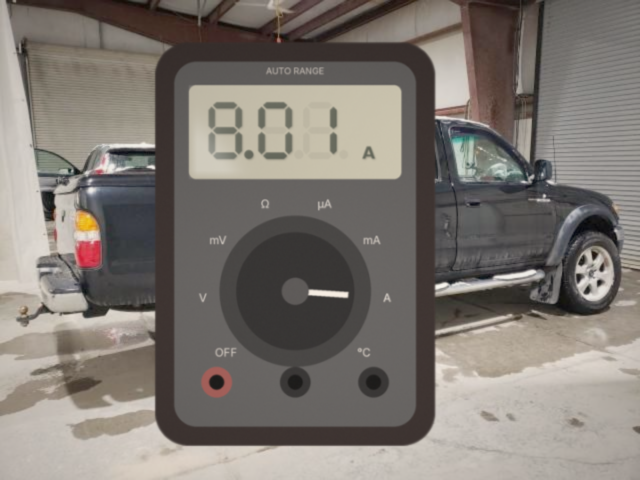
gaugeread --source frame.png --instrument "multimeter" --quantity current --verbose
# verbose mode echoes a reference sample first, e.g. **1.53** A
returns **8.01** A
